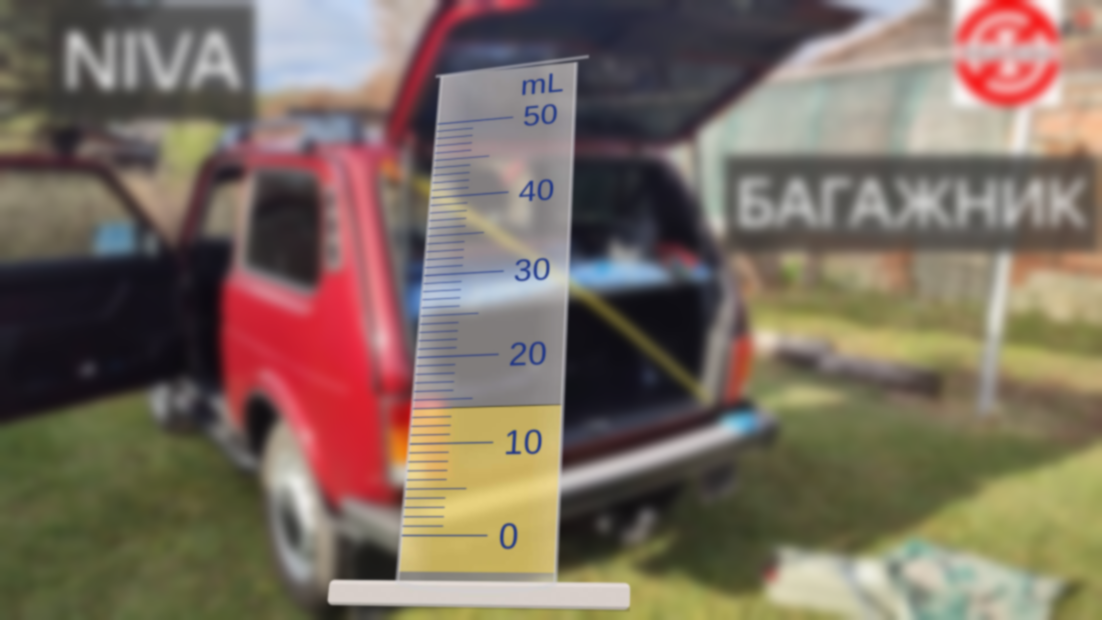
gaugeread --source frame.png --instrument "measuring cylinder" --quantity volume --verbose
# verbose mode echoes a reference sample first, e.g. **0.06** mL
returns **14** mL
